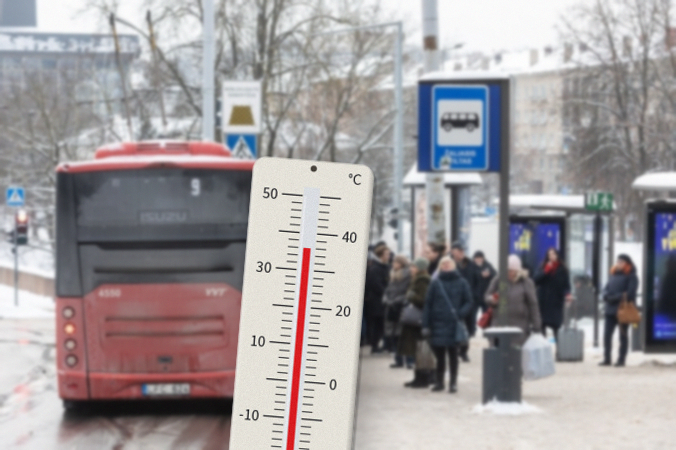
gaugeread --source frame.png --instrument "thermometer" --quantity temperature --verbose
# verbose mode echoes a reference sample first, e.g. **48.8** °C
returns **36** °C
